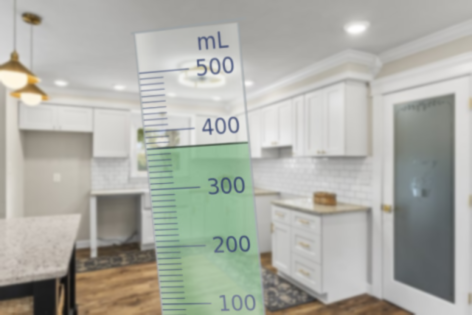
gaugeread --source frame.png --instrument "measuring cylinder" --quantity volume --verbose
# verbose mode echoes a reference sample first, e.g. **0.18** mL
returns **370** mL
